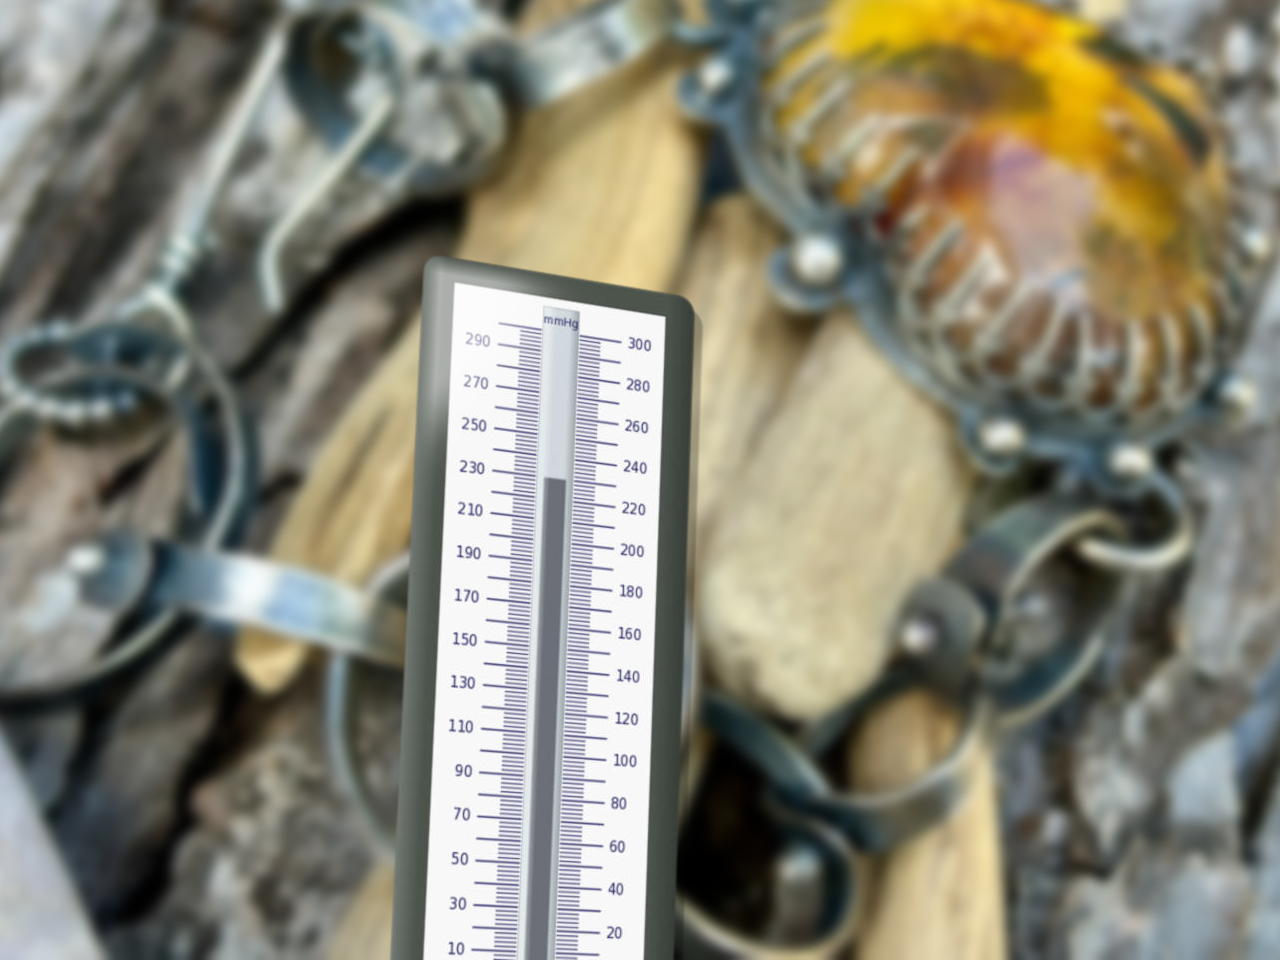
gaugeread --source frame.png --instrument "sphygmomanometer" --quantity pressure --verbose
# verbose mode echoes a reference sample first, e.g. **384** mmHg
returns **230** mmHg
